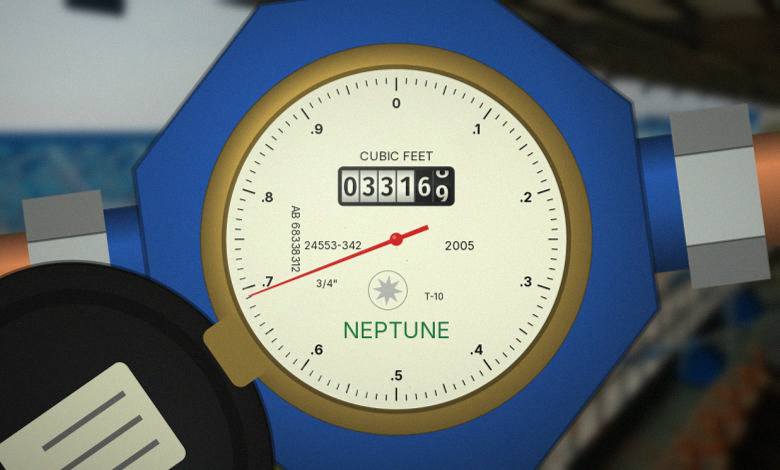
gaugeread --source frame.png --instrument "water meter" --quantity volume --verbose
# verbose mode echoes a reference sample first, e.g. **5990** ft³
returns **33168.69** ft³
